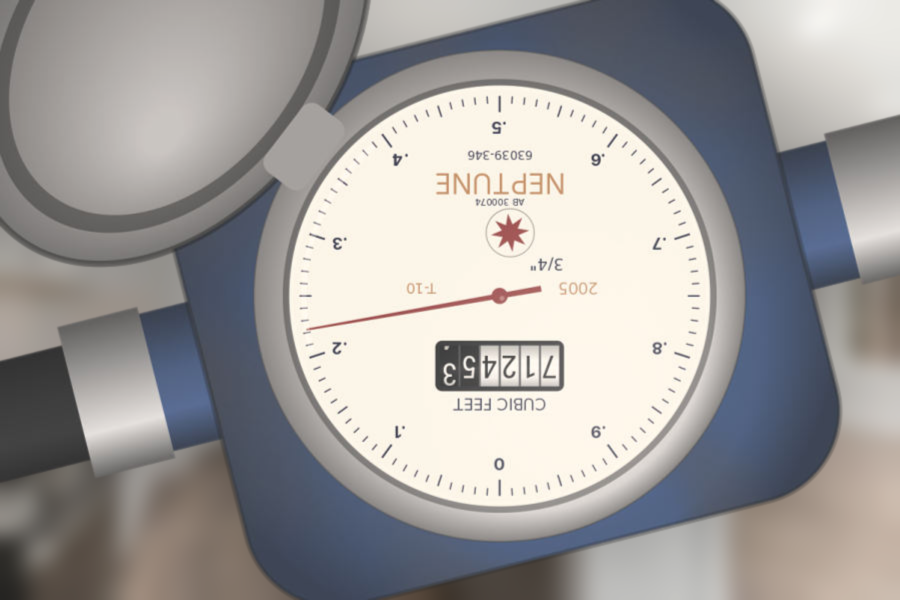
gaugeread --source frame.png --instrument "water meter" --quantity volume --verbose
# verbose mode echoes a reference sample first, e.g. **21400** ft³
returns **712453.22** ft³
